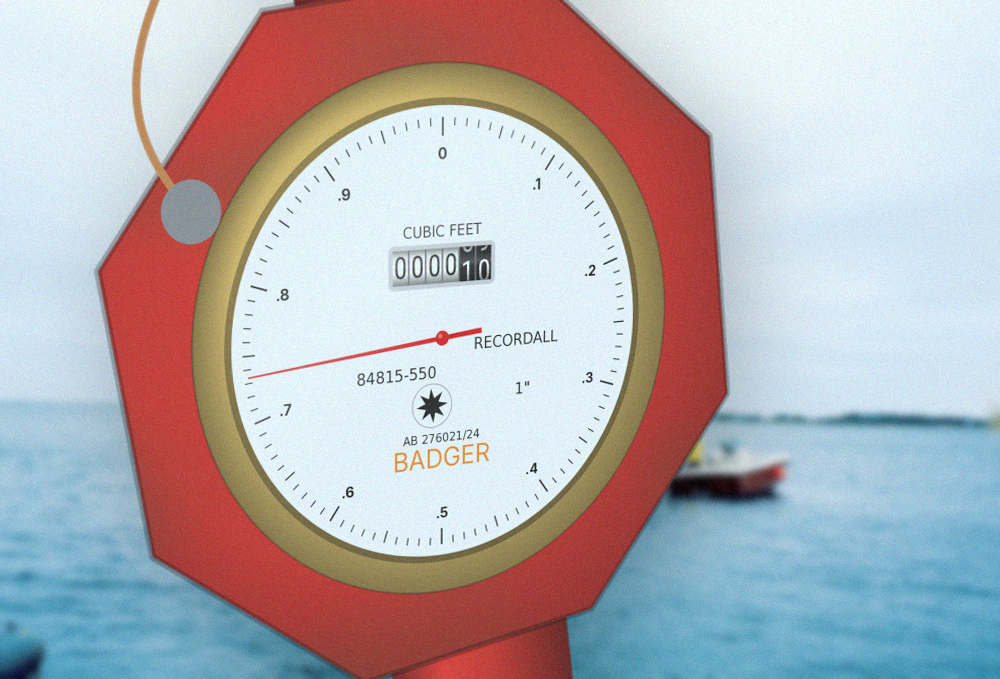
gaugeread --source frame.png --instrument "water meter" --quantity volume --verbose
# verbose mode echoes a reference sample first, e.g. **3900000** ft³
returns **9.73** ft³
